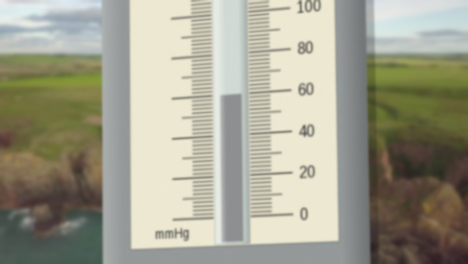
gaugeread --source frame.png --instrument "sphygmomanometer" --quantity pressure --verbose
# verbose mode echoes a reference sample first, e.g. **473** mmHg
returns **60** mmHg
